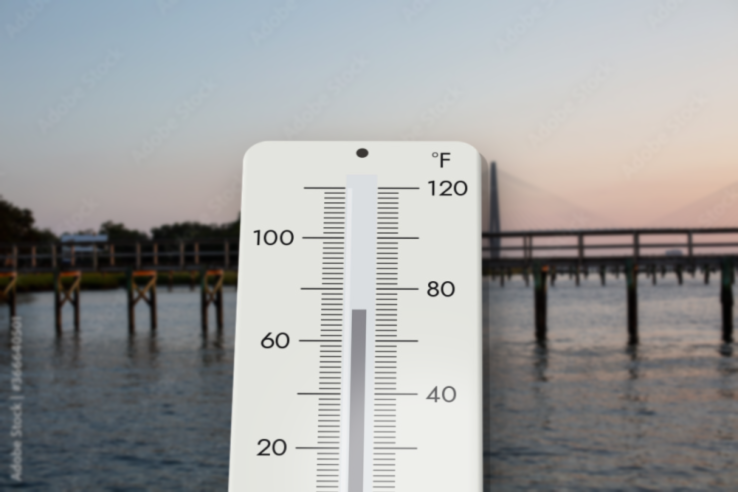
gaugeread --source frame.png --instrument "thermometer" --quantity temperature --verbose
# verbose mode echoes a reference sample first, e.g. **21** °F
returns **72** °F
